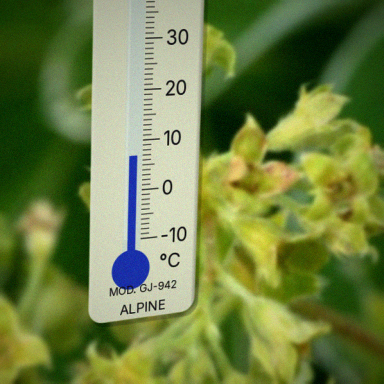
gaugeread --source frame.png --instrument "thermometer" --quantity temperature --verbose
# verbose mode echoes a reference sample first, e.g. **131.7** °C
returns **7** °C
